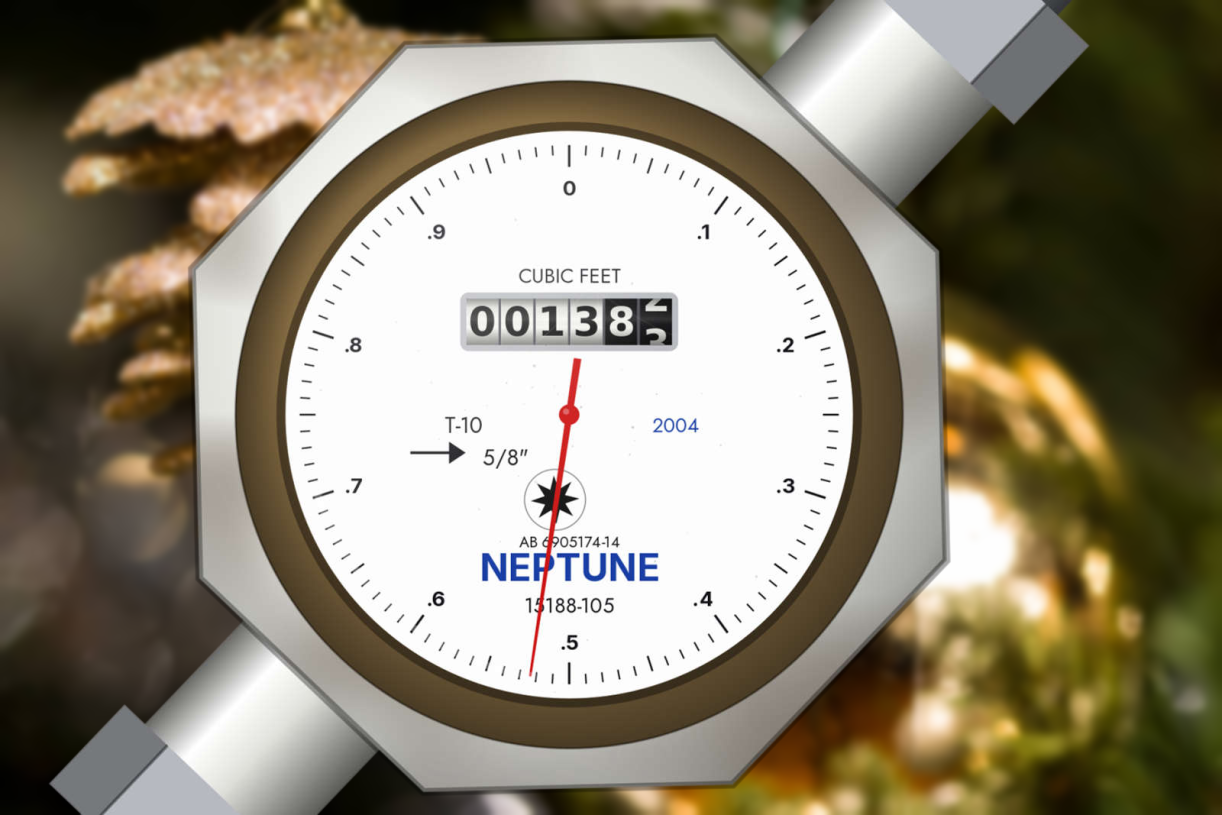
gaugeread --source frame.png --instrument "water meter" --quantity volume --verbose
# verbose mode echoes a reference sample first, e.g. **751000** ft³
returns **1382.52** ft³
